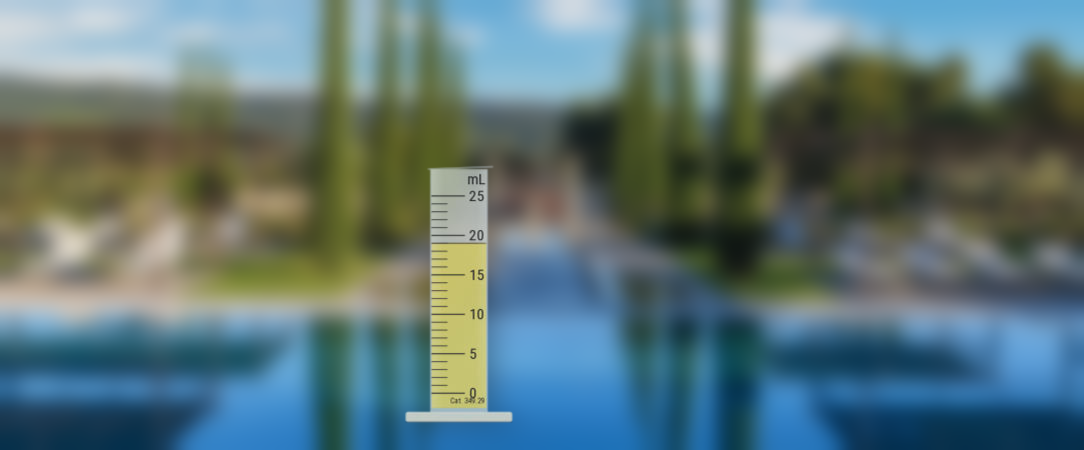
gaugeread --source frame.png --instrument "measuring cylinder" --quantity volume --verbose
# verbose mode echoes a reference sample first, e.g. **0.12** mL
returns **19** mL
